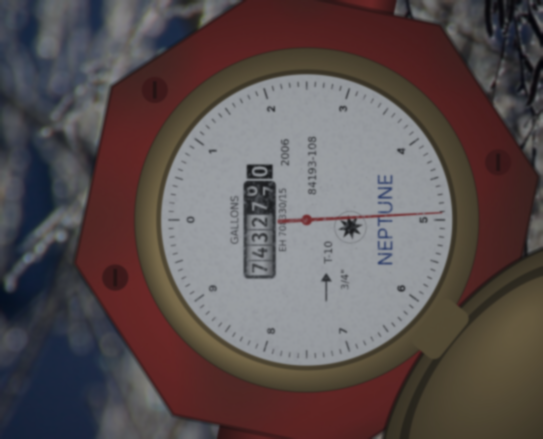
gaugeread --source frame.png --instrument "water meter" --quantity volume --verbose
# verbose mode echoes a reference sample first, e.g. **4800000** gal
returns **7432764.9** gal
